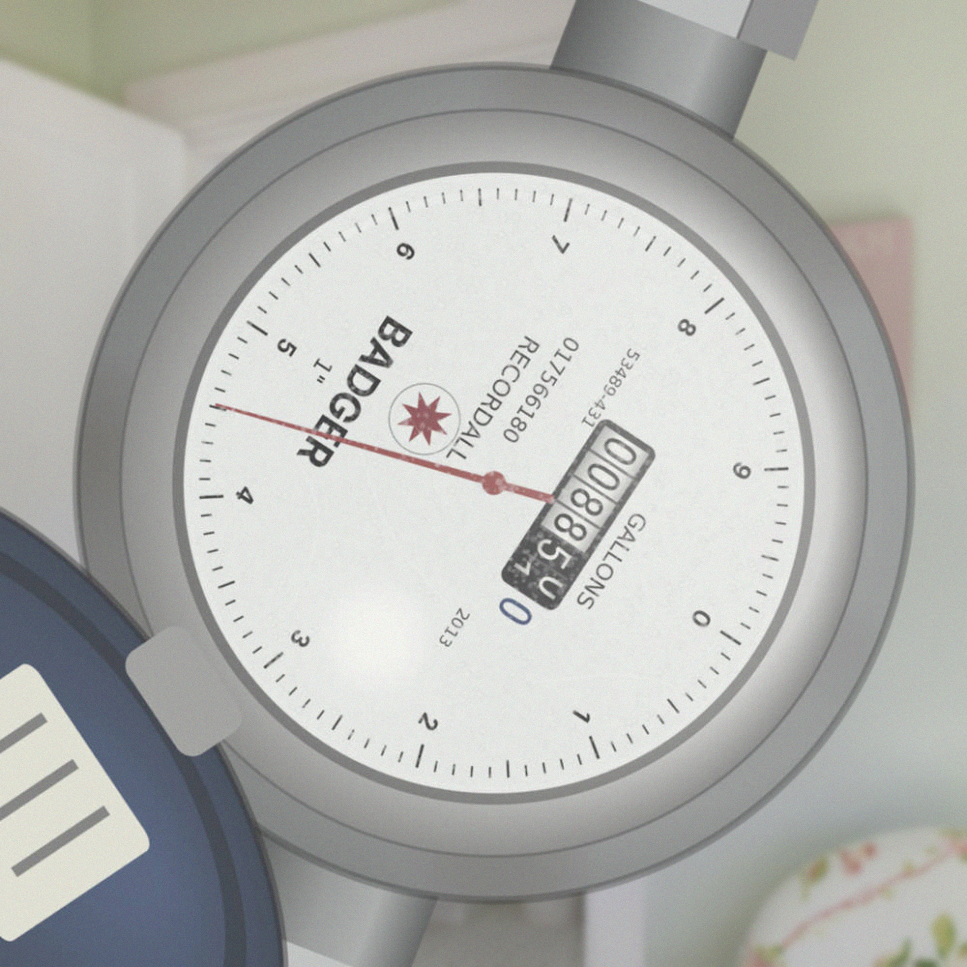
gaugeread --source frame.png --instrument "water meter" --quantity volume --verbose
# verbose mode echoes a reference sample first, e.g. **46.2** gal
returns **88504.5** gal
